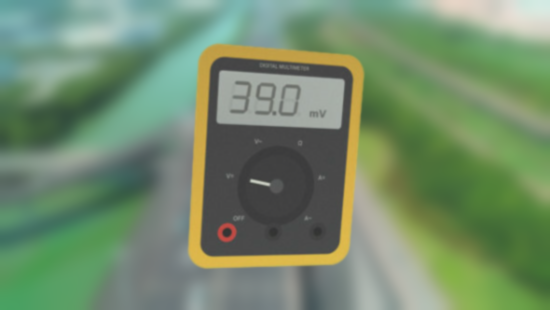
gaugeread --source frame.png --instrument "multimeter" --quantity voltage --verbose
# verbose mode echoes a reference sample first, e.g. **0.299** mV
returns **39.0** mV
